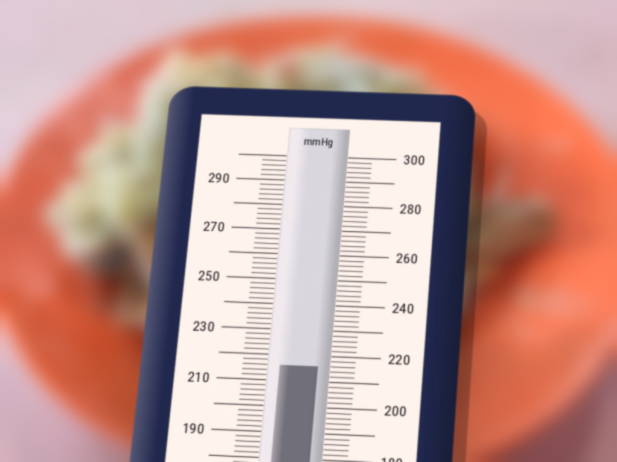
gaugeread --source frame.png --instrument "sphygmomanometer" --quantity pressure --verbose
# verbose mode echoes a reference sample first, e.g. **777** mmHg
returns **216** mmHg
